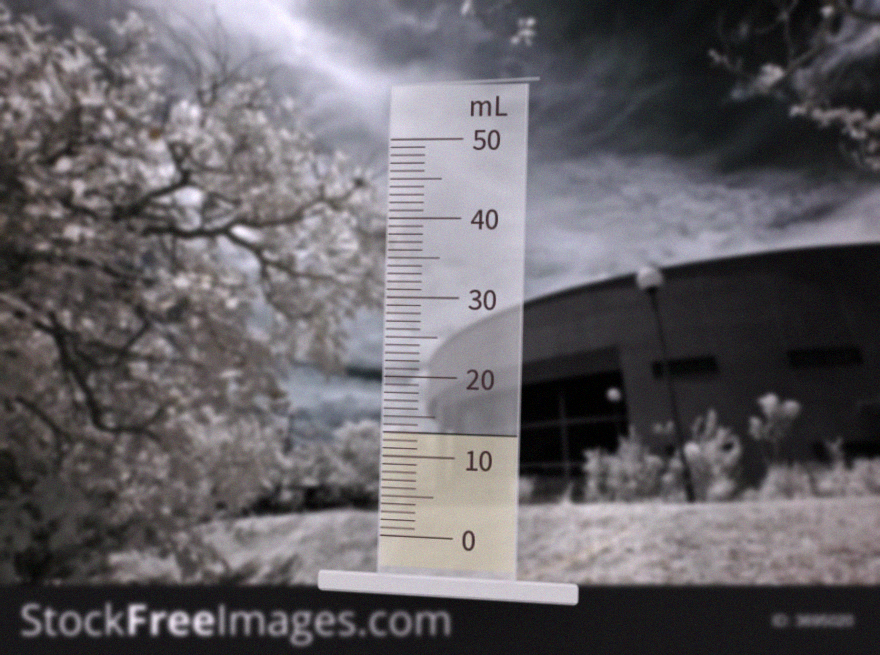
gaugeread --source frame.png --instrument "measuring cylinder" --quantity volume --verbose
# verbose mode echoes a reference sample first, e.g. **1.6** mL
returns **13** mL
